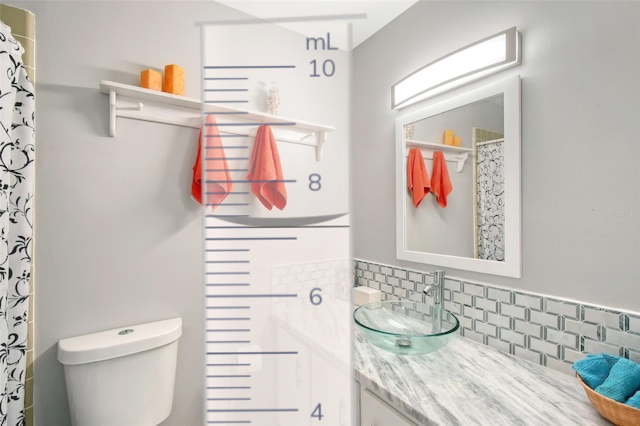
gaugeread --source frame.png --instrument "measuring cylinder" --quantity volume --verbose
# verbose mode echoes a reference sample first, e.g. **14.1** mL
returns **7.2** mL
